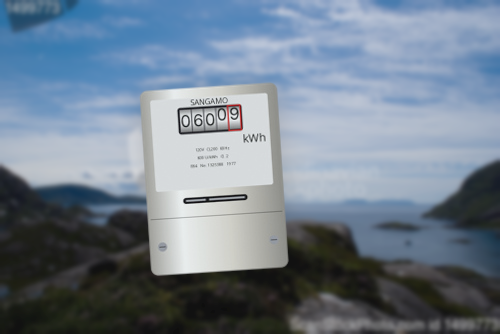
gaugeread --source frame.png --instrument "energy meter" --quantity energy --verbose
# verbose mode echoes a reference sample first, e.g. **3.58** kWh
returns **600.9** kWh
